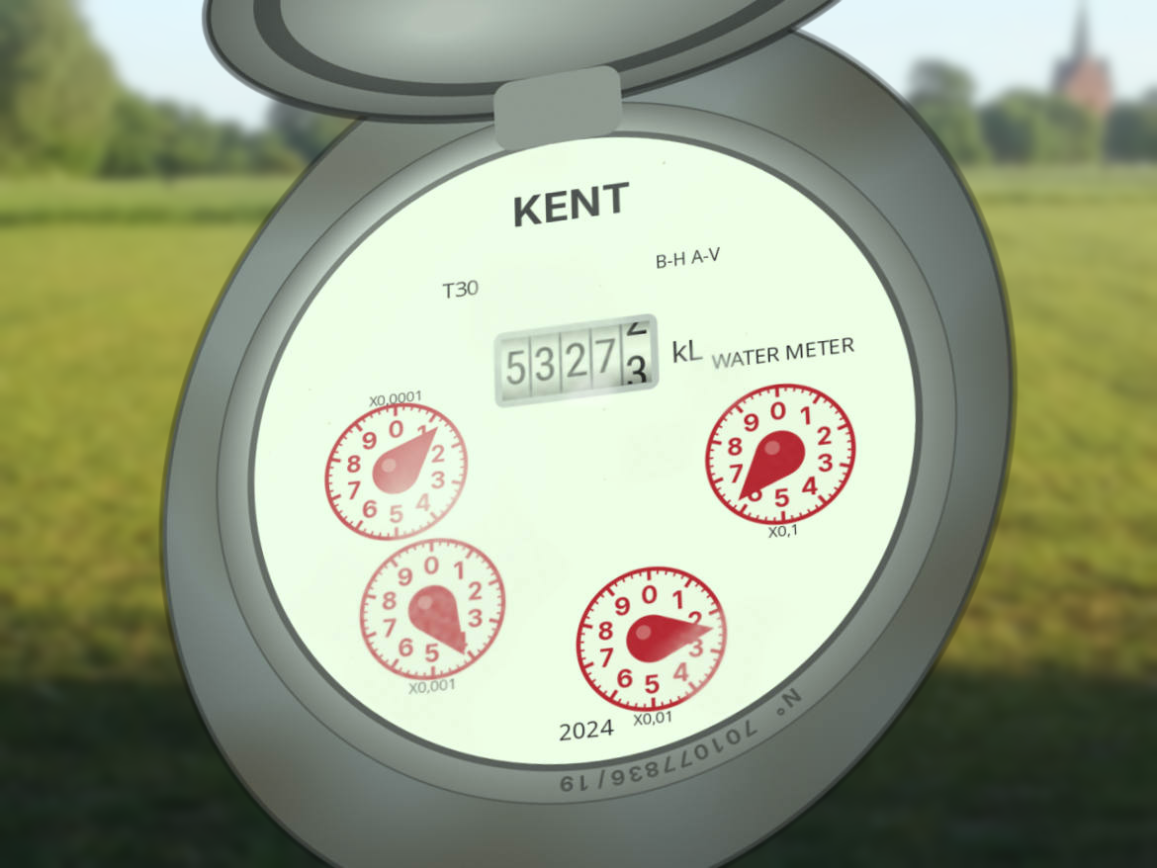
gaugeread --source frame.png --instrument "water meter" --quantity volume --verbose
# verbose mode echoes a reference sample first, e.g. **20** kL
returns **53272.6241** kL
